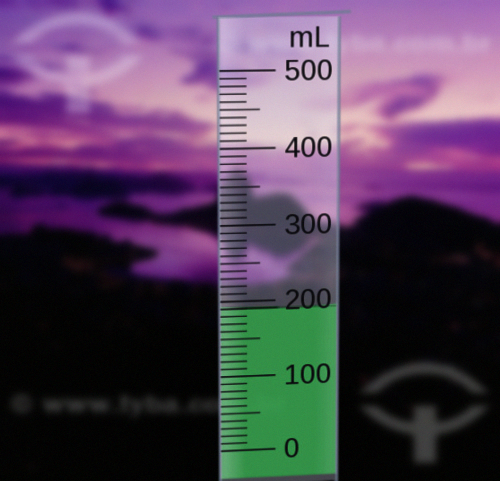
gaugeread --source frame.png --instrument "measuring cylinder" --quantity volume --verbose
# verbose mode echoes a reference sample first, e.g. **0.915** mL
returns **190** mL
